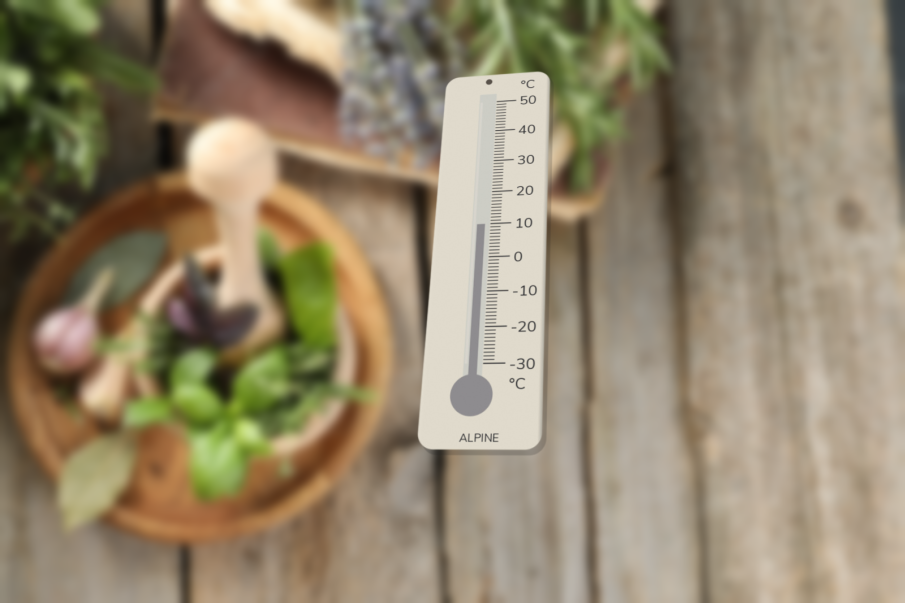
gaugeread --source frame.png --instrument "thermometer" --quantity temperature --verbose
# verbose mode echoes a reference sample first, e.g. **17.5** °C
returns **10** °C
